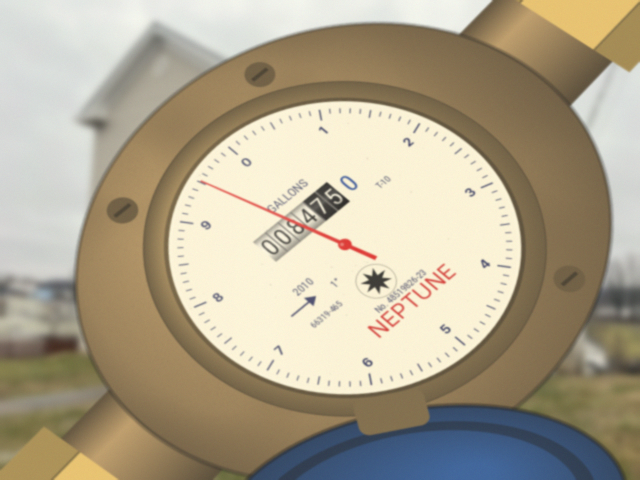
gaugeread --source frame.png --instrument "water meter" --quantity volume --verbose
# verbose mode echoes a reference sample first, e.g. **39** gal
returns **84749.5** gal
